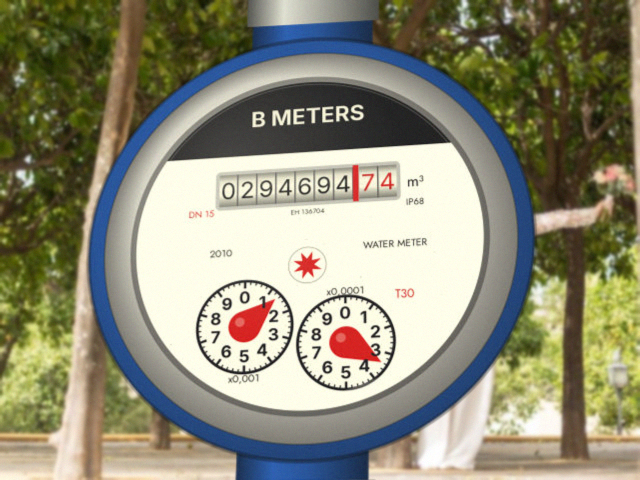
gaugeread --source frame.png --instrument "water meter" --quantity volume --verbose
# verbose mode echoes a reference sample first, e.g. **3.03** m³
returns **294694.7413** m³
